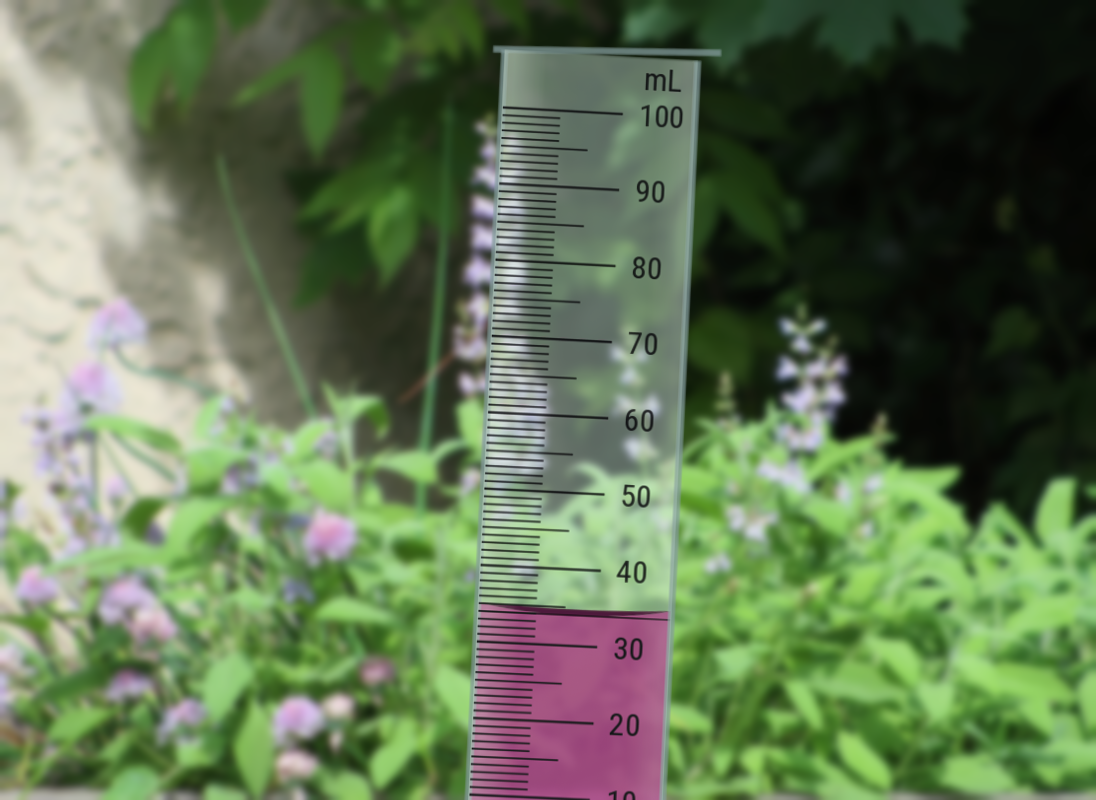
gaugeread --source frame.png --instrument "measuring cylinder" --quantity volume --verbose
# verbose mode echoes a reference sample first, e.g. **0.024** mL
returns **34** mL
